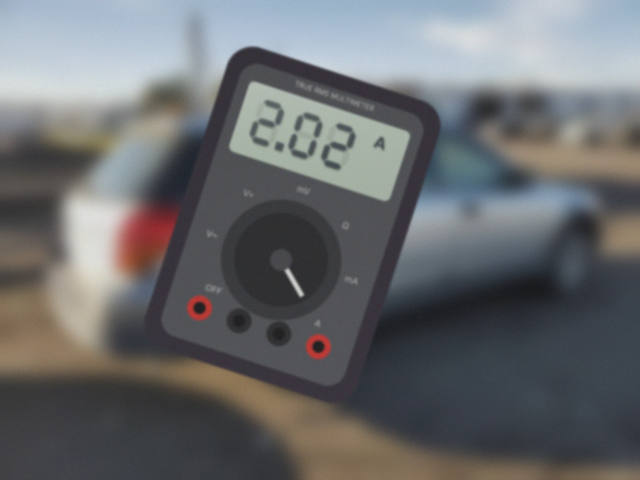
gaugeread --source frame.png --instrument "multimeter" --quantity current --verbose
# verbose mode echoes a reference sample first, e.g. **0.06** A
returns **2.02** A
